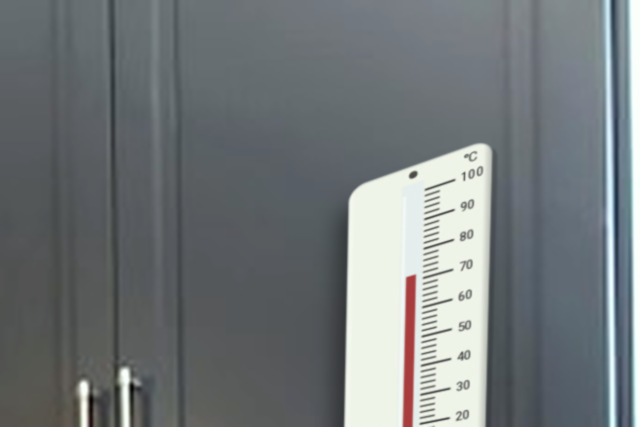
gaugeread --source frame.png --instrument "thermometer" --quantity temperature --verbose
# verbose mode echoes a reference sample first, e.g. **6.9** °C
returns **72** °C
